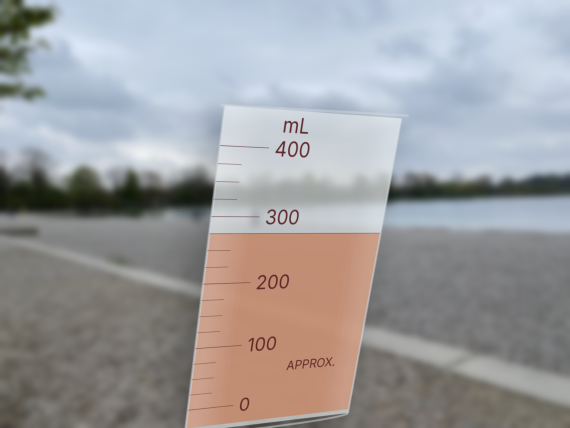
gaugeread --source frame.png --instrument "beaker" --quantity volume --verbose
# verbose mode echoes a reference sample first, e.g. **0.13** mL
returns **275** mL
